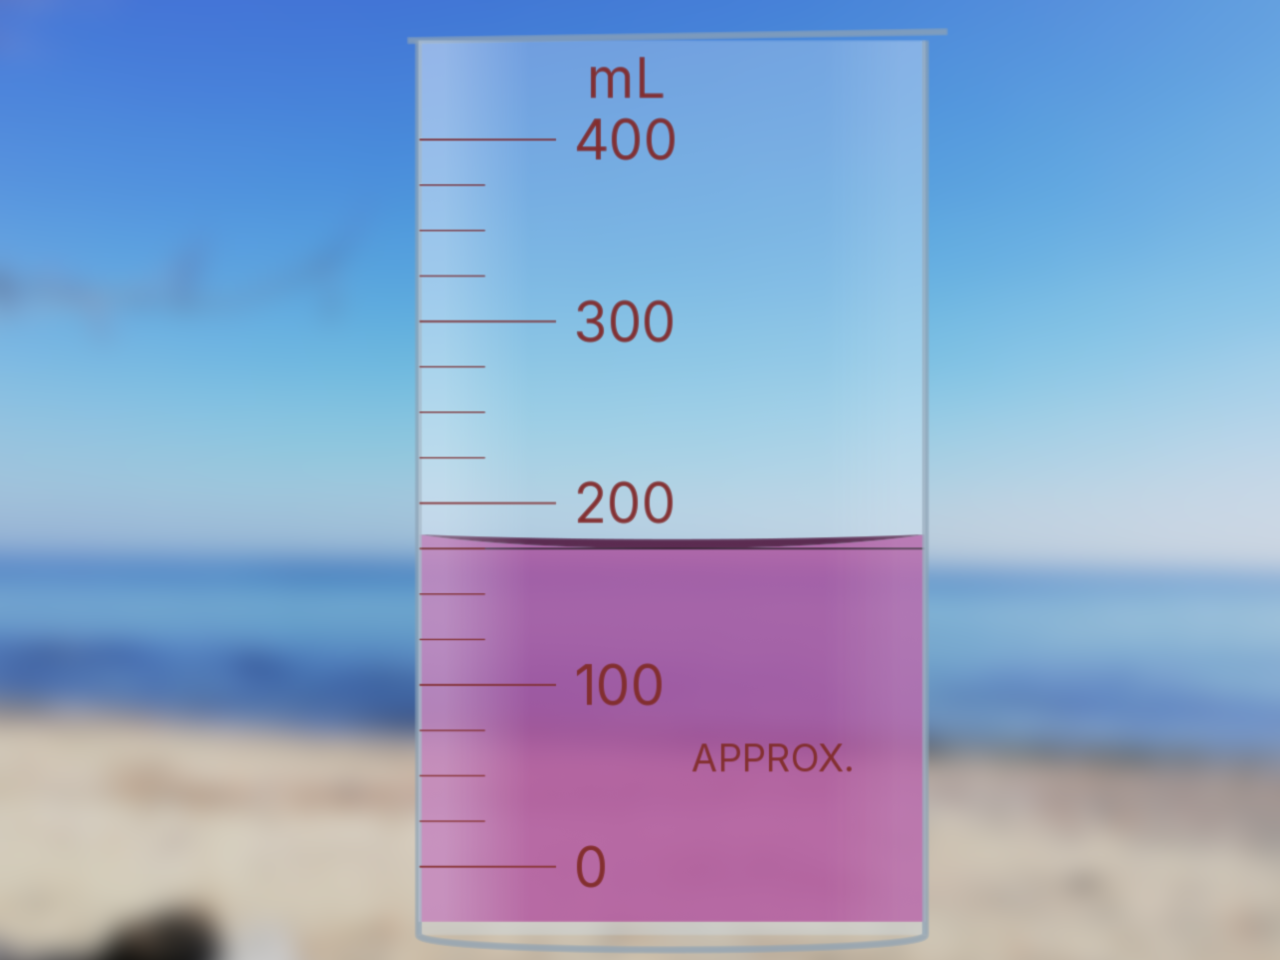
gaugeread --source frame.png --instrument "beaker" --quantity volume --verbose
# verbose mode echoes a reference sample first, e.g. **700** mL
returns **175** mL
